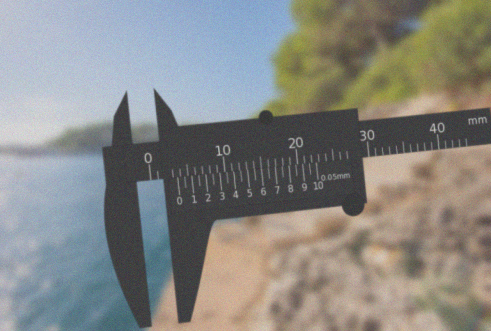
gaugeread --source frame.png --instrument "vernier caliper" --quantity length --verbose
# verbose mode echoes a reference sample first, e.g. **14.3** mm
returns **3.6** mm
